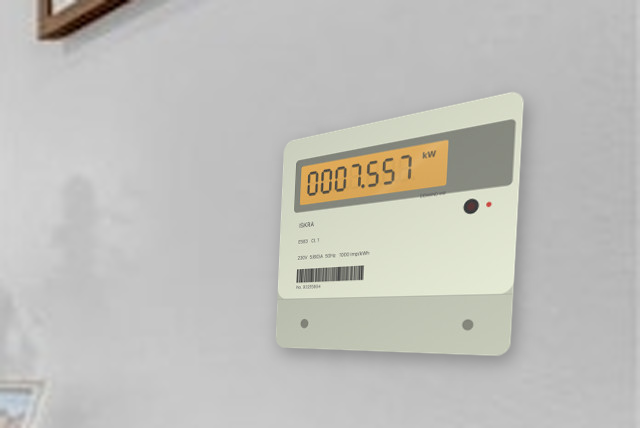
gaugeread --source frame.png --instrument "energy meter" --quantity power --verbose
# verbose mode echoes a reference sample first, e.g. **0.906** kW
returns **7.557** kW
